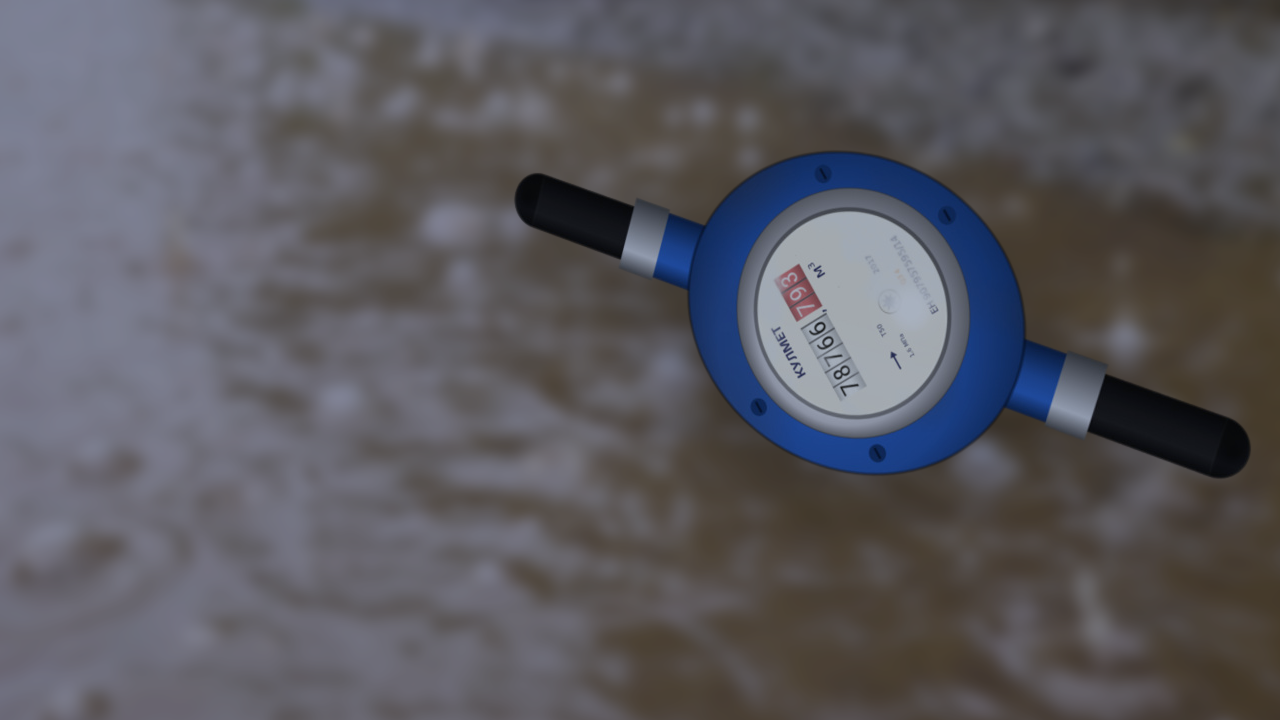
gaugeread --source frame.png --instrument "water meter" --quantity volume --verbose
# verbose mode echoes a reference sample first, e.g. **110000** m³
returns **78766.793** m³
